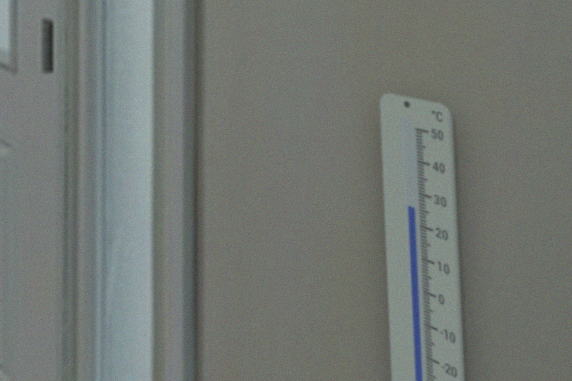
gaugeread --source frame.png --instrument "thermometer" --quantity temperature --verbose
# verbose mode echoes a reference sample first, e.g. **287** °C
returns **25** °C
